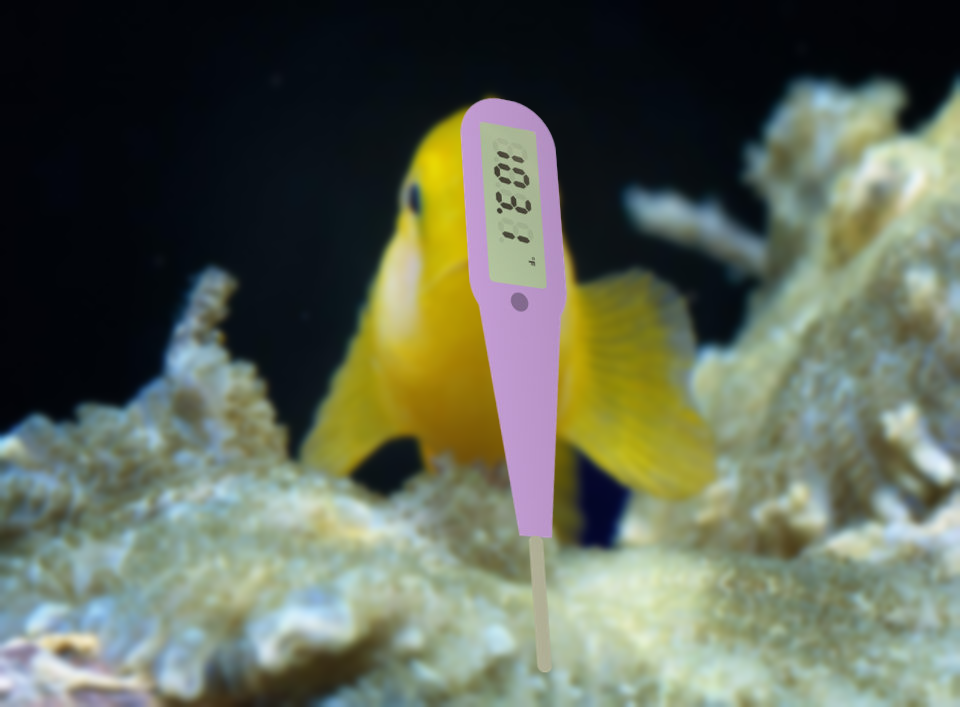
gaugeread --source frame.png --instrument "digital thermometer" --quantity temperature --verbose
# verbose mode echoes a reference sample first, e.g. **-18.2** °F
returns **103.1** °F
